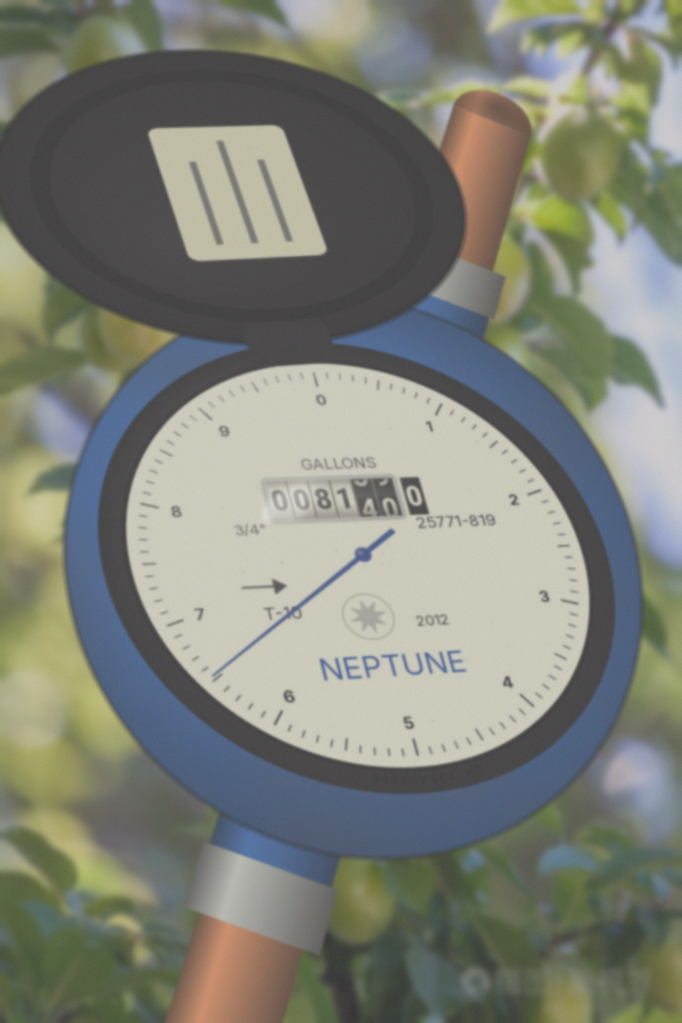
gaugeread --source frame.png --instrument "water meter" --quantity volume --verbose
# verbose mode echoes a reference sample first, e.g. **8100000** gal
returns **81396.5** gal
